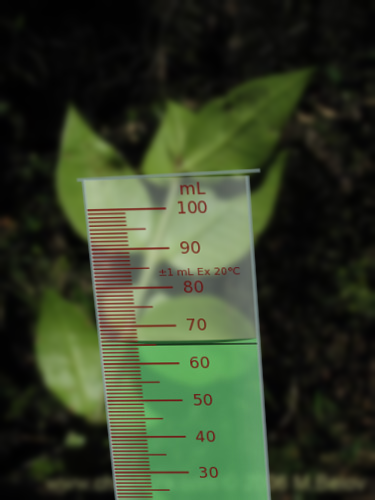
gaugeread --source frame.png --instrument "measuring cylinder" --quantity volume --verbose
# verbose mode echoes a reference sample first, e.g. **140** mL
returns **65** mL
